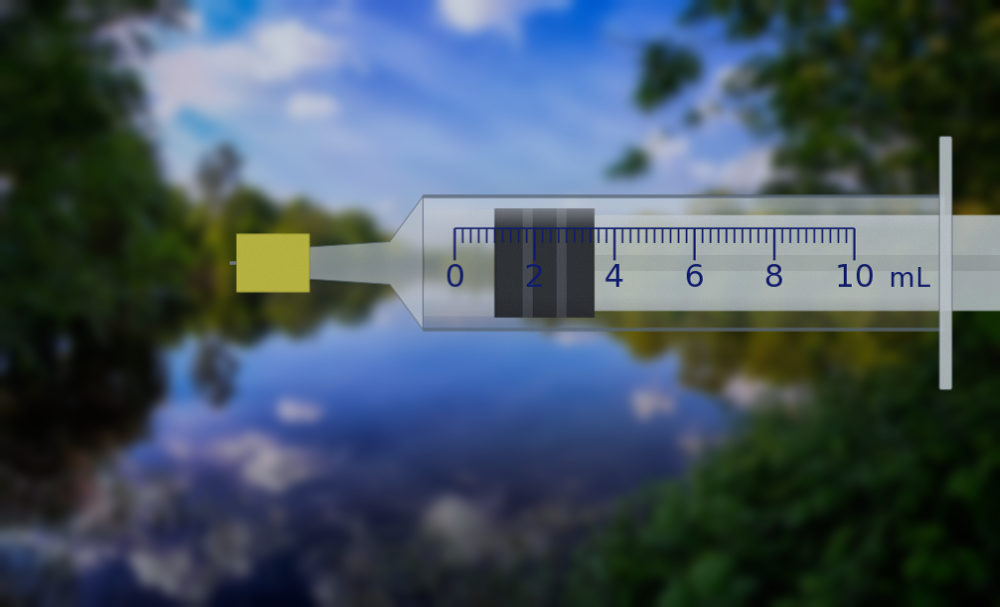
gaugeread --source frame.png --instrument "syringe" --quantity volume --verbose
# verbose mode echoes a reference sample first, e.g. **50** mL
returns **1** mL
